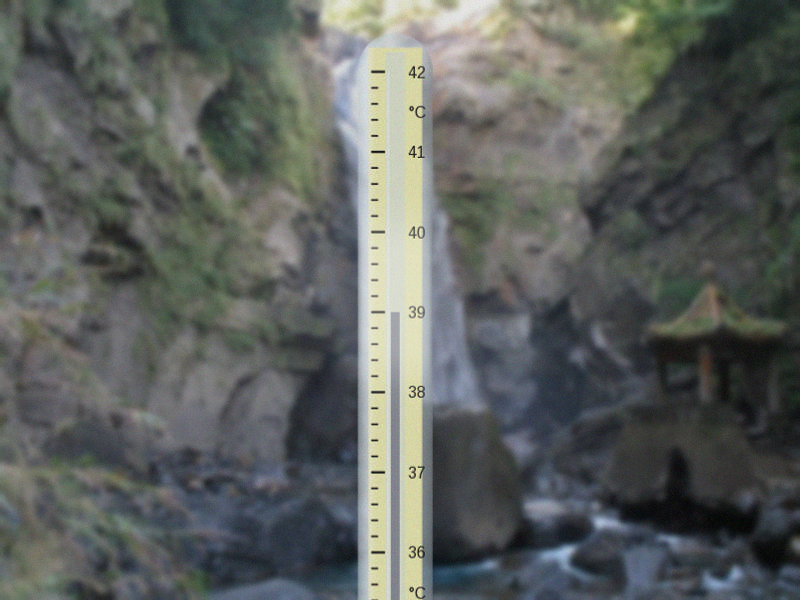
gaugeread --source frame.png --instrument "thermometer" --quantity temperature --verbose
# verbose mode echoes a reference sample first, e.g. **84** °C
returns **39** °C
